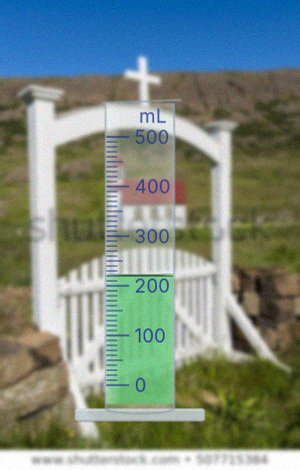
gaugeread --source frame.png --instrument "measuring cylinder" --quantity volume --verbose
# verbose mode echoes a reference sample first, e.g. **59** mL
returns **220** mL
